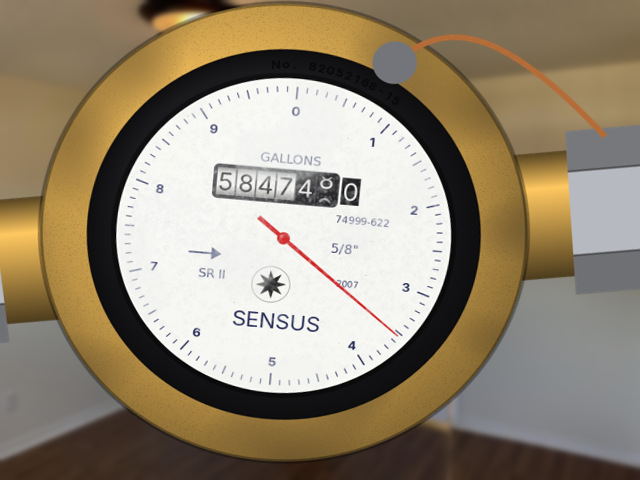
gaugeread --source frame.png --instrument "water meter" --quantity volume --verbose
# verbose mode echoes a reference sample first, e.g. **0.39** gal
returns **5847483.5** gal
